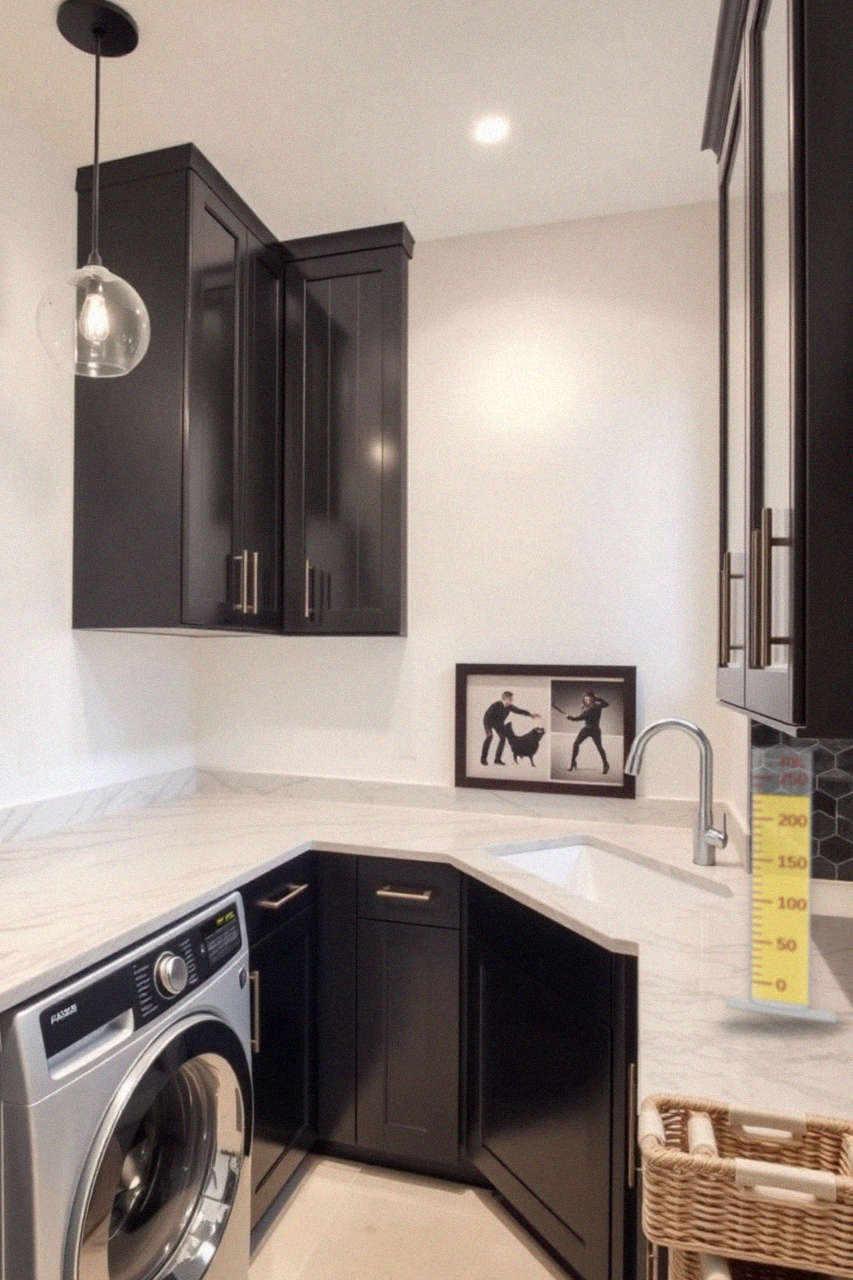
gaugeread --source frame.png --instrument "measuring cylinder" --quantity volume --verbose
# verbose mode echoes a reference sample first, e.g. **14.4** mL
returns **230** mL
